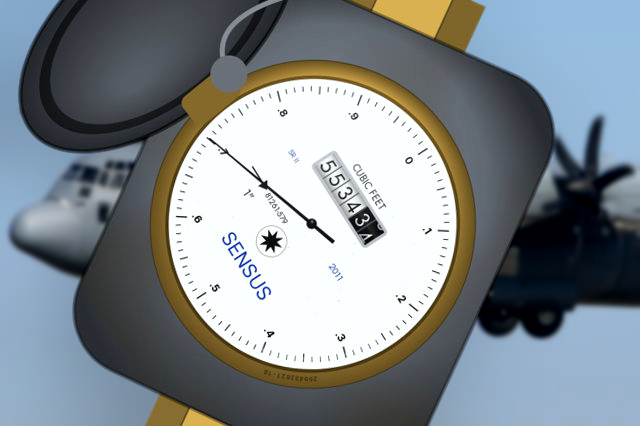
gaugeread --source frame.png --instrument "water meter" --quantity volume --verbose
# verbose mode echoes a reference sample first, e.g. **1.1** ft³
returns **553433.70** ft³
